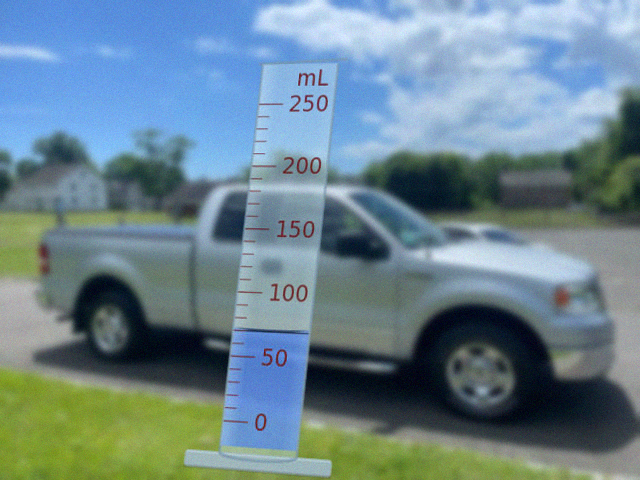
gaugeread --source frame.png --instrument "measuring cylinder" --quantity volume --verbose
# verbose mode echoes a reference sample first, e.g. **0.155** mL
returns **70** mL
